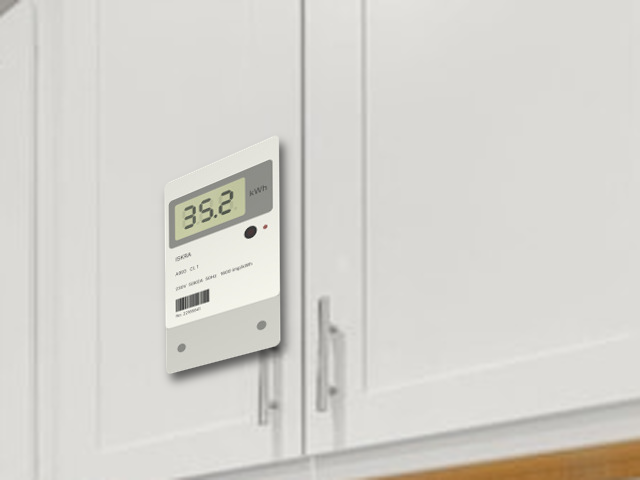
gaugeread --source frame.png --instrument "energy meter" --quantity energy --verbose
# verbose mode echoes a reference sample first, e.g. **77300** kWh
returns **35.2** kWh
